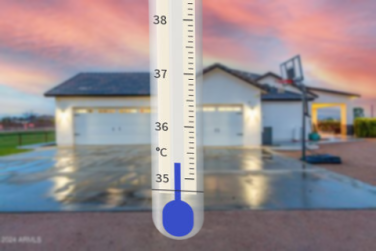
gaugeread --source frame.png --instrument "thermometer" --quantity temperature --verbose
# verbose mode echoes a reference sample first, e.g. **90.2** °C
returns **35.3** °C
